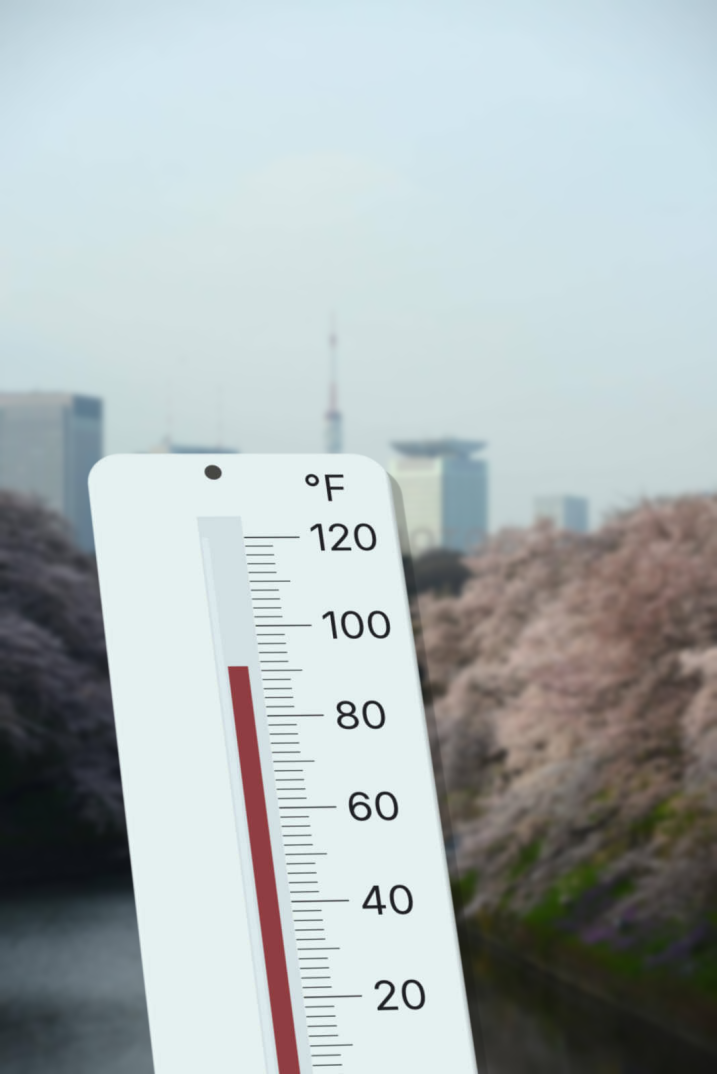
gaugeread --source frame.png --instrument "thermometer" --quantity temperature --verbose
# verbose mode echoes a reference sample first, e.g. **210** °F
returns **91** °F
